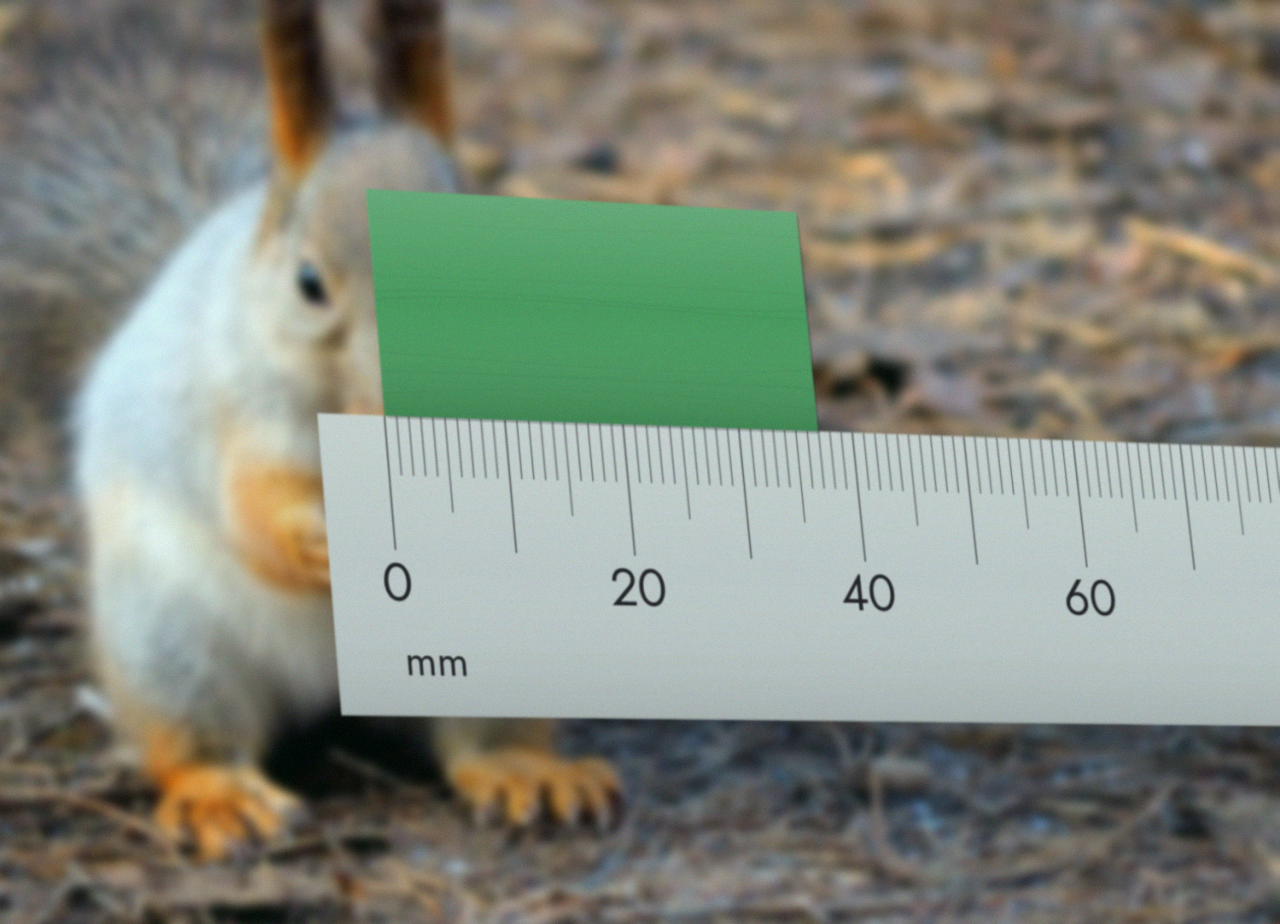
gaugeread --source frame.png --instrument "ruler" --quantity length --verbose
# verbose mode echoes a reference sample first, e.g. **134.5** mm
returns **37** mm
